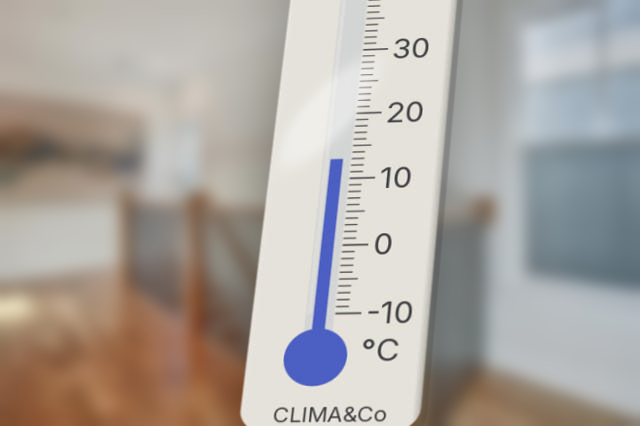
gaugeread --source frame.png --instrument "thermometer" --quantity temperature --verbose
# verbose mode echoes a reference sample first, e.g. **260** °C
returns **13** °C
